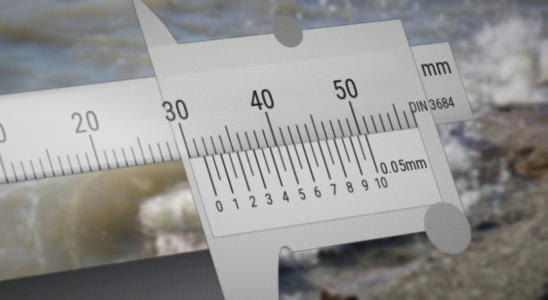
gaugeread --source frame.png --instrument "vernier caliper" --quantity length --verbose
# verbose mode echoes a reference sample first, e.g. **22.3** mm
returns **31.6** mm
